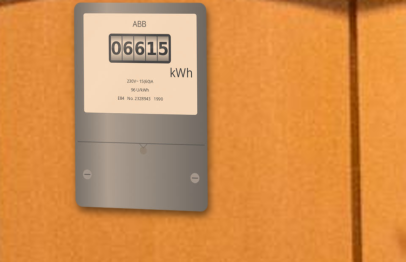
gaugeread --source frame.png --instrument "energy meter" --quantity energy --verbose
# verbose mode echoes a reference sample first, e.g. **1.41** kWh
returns **6615** kWh
